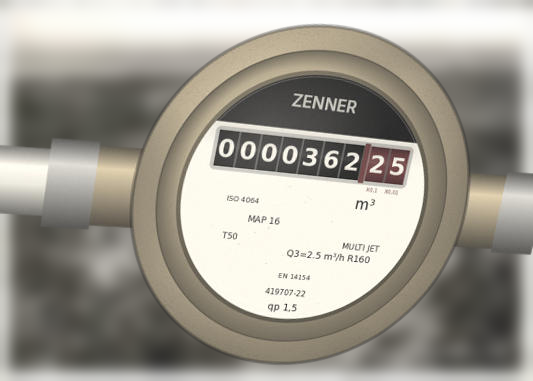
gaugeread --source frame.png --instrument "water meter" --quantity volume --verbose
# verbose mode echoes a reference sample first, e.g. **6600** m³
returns **362.25** m³
